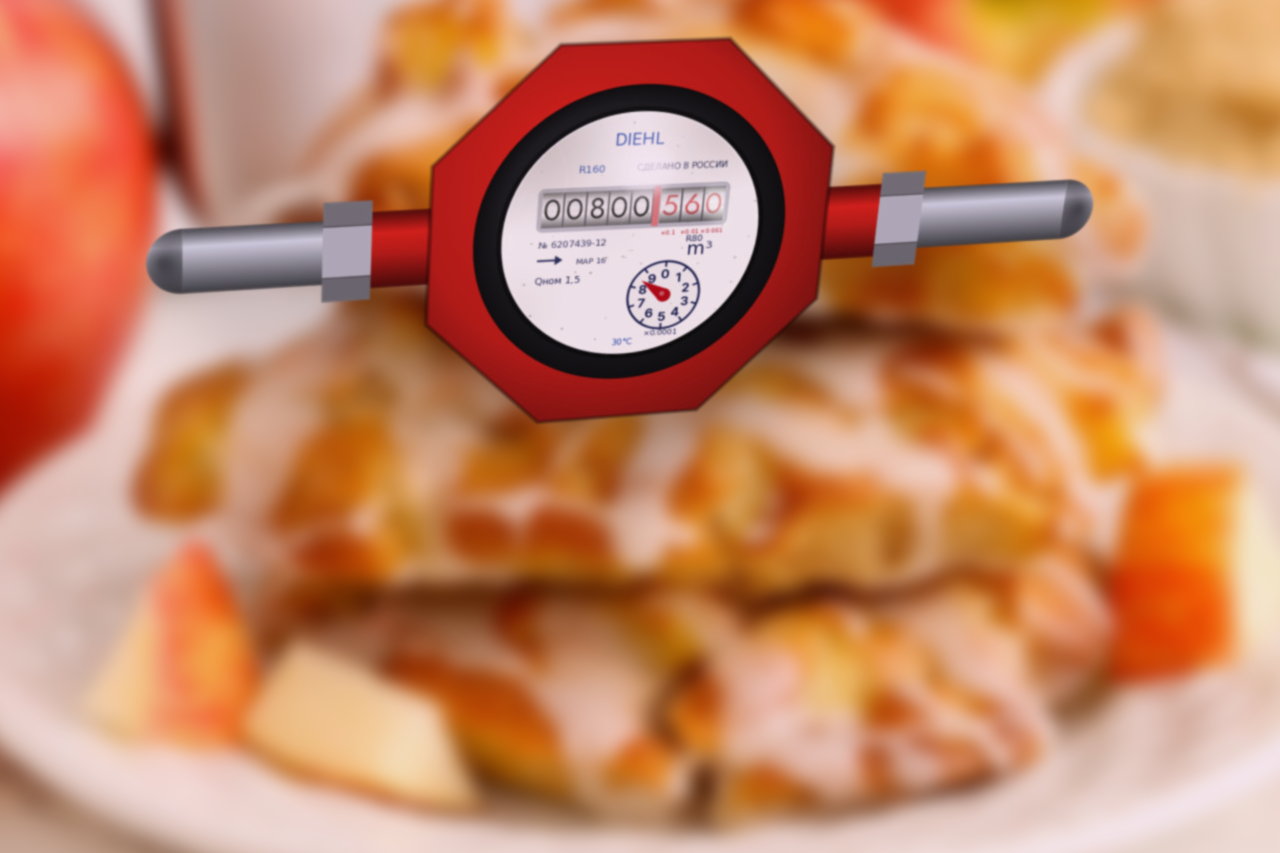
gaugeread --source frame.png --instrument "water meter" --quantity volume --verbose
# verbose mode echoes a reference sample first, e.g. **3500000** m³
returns **800.5608** m³
